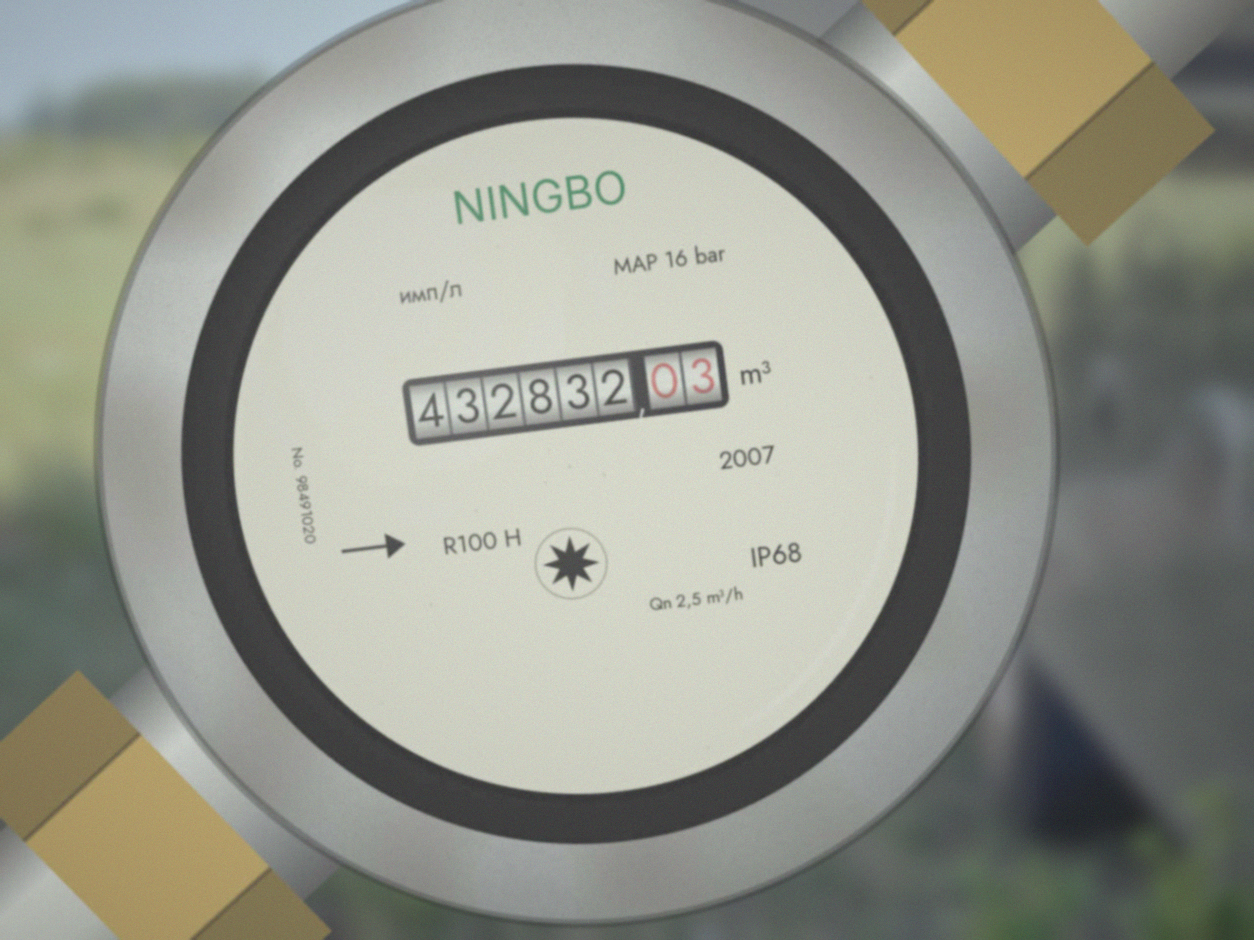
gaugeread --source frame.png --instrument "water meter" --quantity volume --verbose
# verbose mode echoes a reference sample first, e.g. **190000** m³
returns **432832.03** m³
